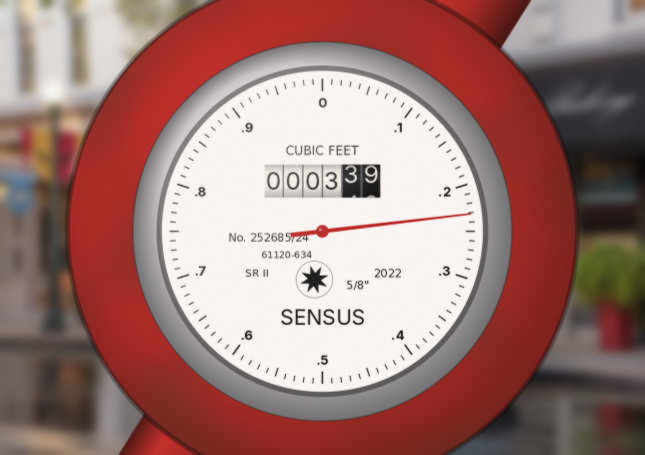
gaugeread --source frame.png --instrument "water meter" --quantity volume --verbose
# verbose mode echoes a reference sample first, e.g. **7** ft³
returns **339.23** ft³
